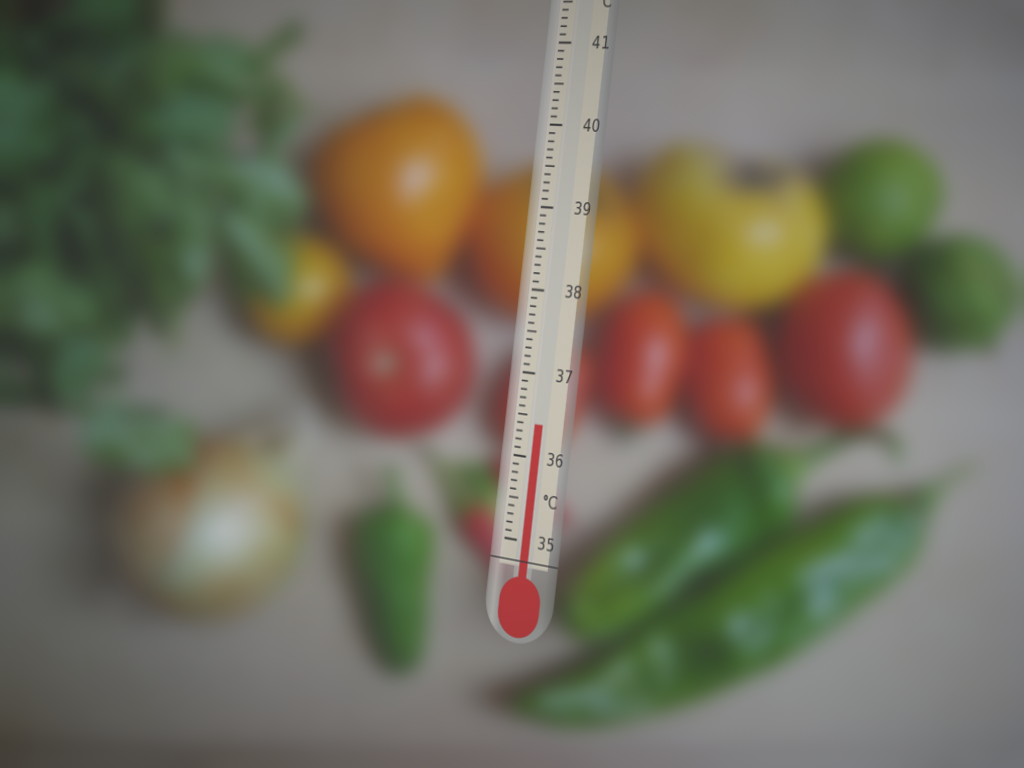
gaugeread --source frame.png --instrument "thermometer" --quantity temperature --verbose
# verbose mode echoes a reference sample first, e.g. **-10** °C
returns **36.4** °C
